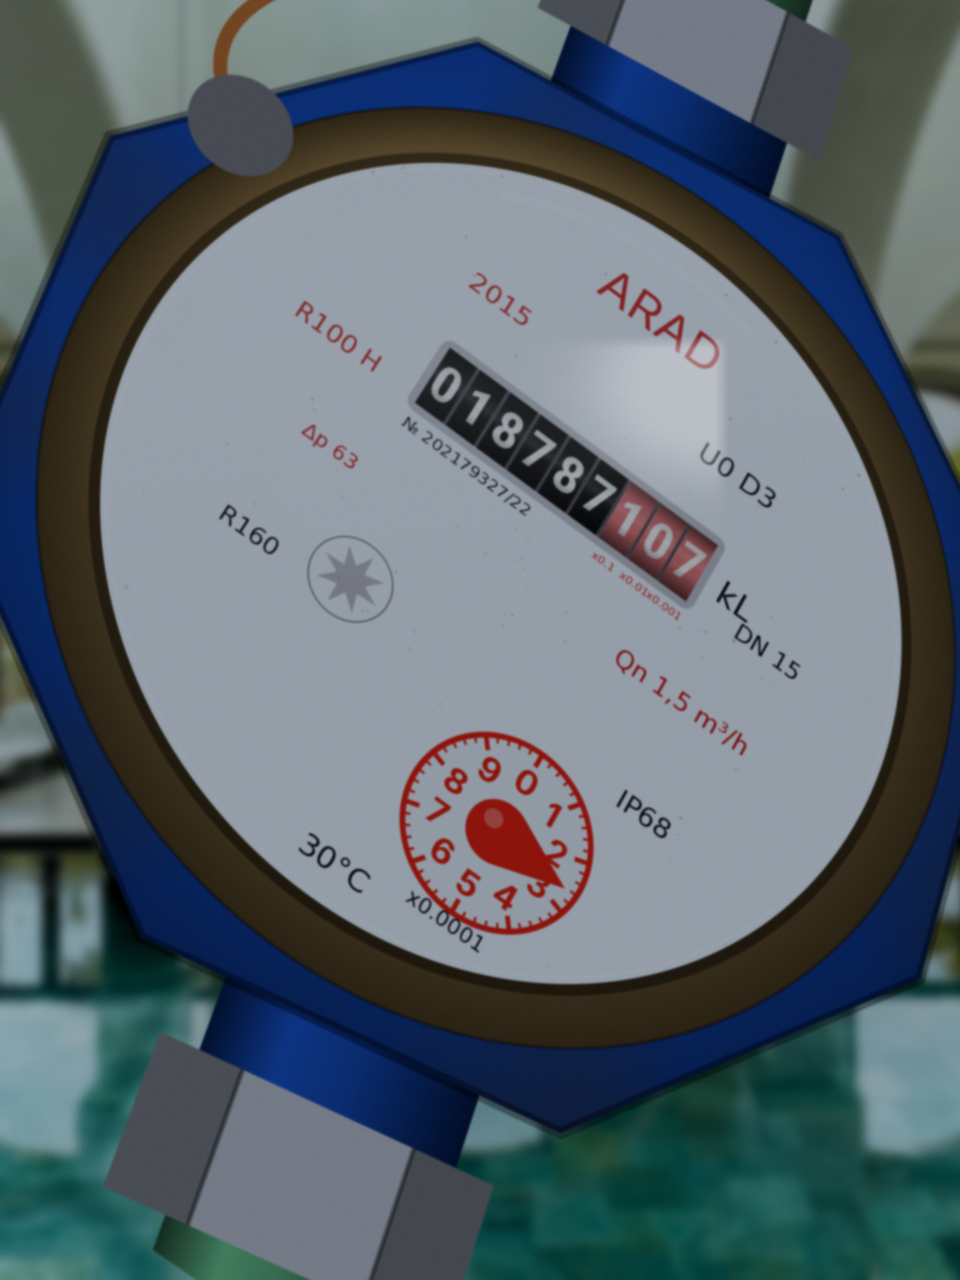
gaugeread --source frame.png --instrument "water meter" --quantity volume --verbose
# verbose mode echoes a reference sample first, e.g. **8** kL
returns **18787.1072** kL
